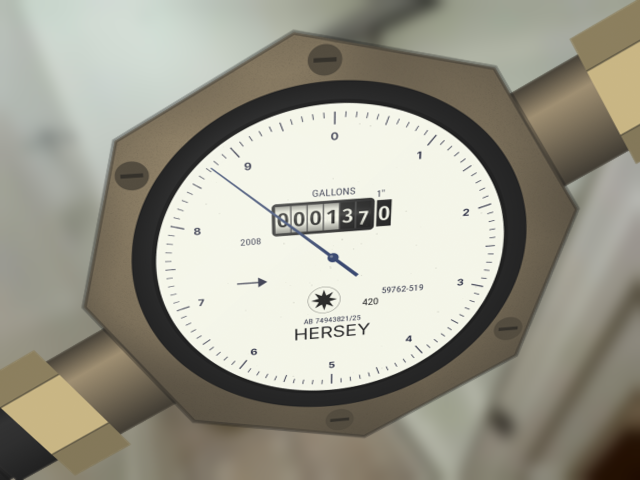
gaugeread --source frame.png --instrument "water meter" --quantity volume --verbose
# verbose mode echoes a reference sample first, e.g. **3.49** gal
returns **1368.7** gal
